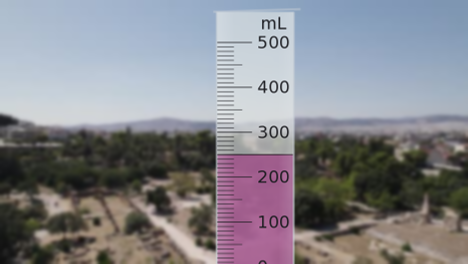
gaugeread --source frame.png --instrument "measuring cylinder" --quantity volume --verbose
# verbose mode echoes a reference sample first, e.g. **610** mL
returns **250** mL
